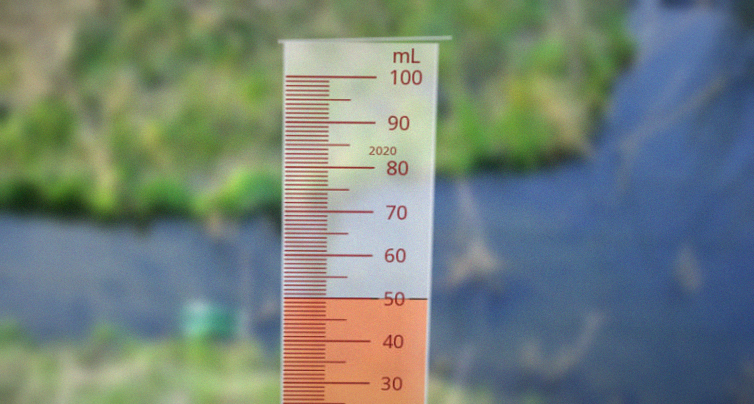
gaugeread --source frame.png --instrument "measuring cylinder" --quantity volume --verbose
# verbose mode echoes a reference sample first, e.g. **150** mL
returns **50** mL
